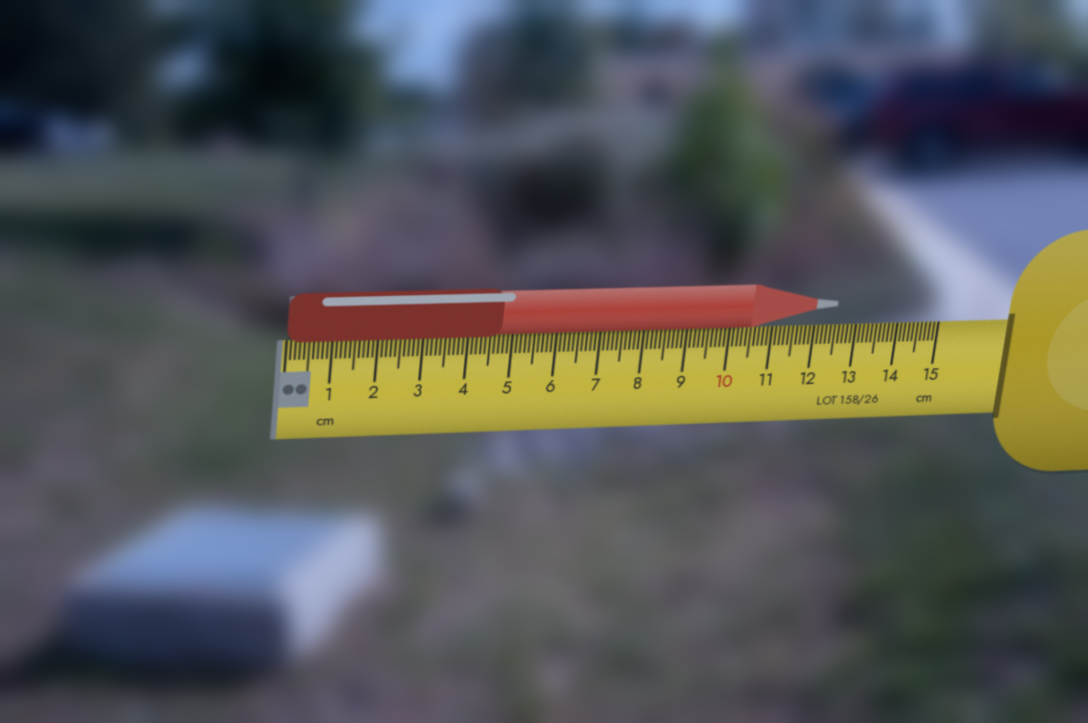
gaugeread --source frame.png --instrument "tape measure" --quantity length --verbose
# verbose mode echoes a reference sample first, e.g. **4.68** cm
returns **12.5** cm
